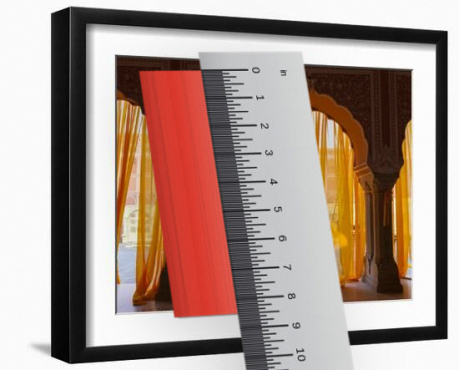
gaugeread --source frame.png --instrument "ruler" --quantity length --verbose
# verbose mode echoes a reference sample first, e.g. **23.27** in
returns **8.5** in
